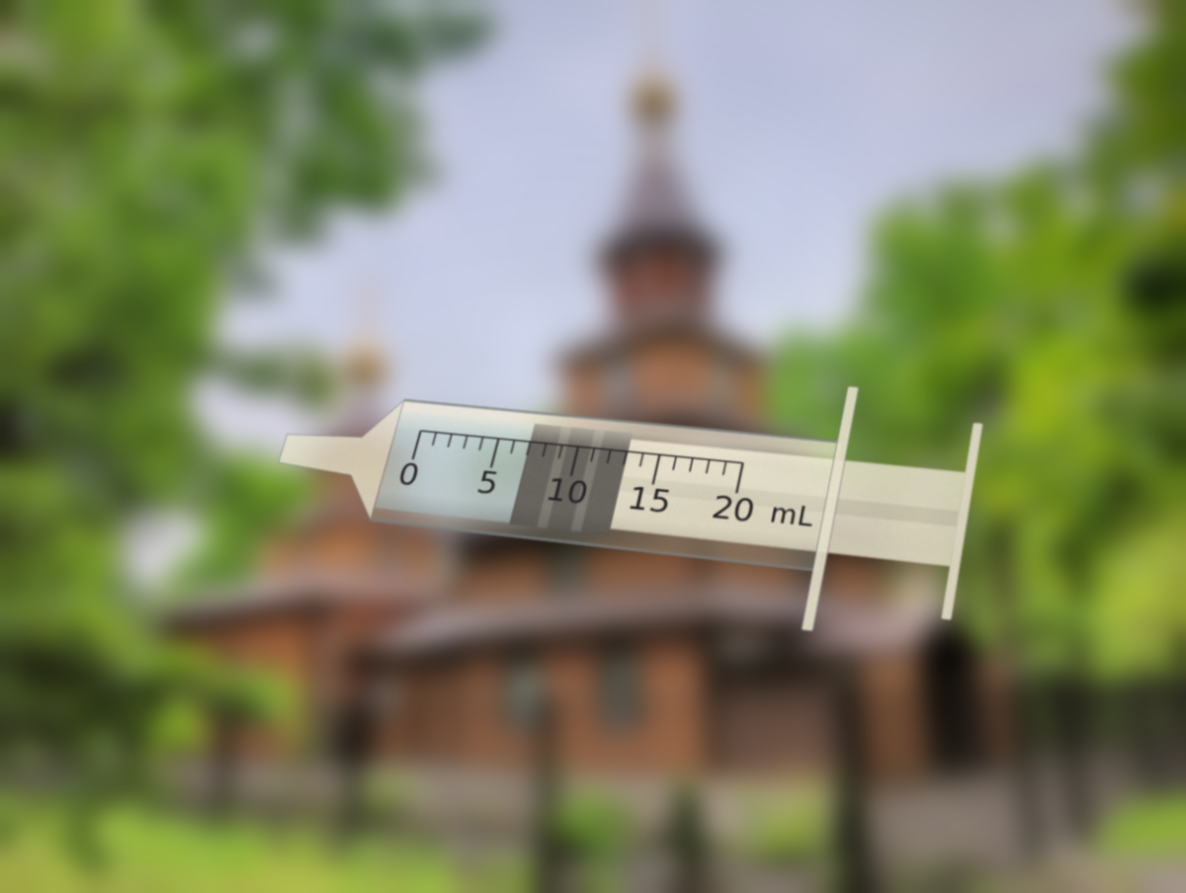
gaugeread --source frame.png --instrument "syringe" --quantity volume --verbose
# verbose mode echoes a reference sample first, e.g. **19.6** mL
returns **7** mL
